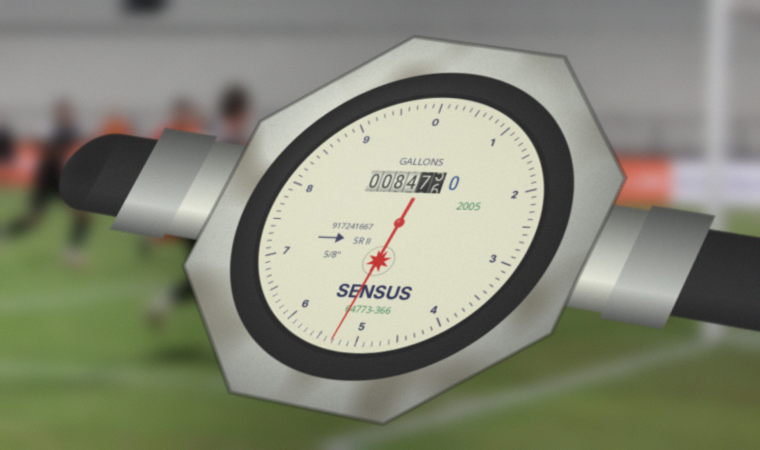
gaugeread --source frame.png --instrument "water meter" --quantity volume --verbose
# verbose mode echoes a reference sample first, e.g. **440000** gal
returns **84755.3** gal
